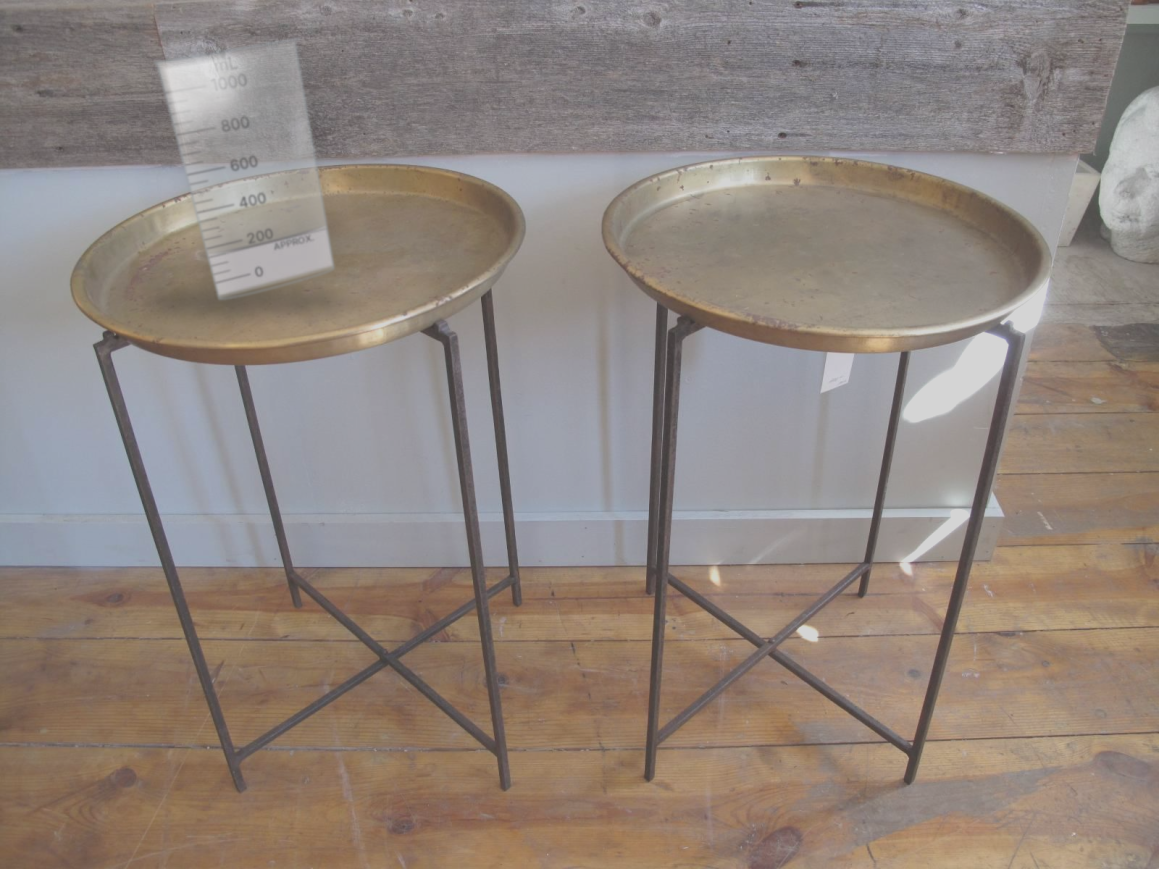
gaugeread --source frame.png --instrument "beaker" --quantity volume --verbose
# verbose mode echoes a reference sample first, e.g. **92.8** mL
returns **150** mL
